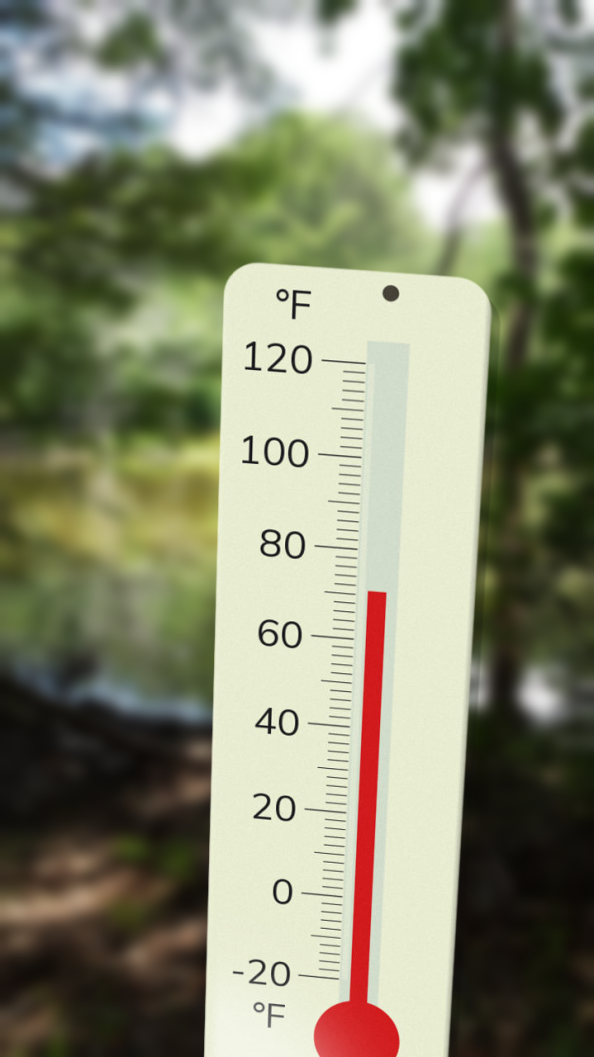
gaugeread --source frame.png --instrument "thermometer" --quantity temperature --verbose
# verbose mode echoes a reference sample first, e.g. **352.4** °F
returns **71** °F
